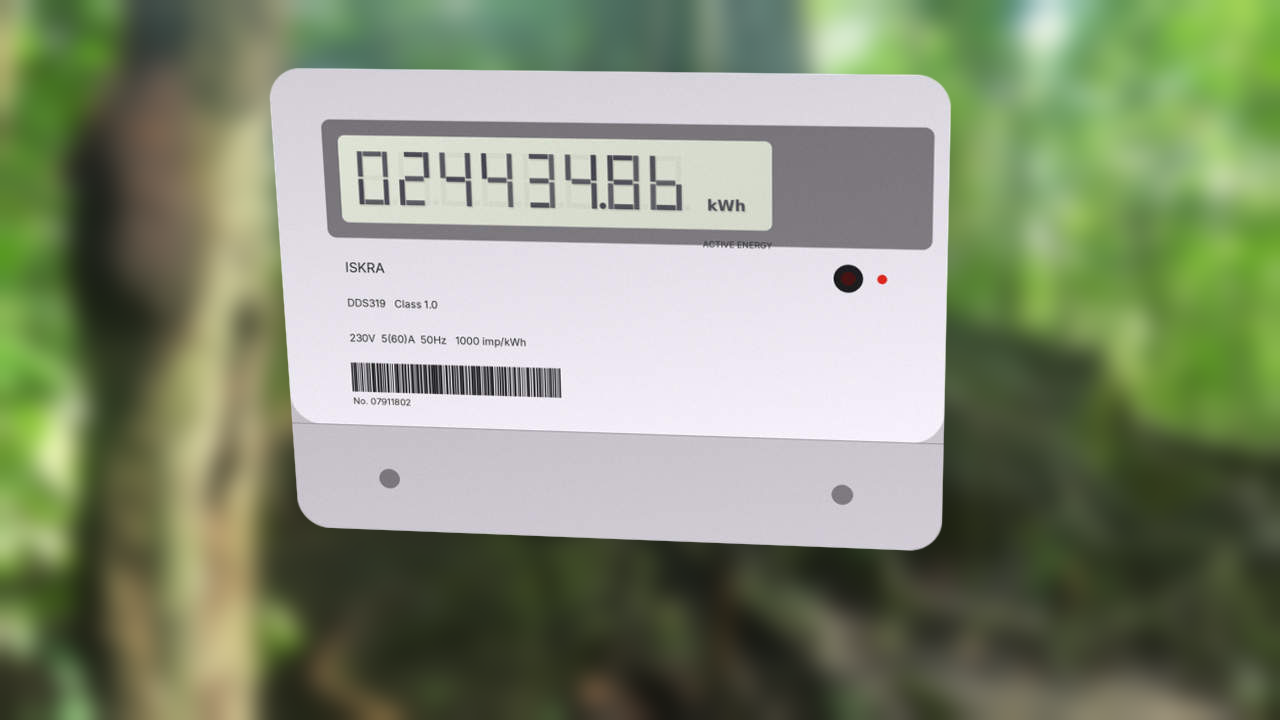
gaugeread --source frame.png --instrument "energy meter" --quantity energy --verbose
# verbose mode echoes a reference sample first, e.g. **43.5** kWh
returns **24434.86** kWh
